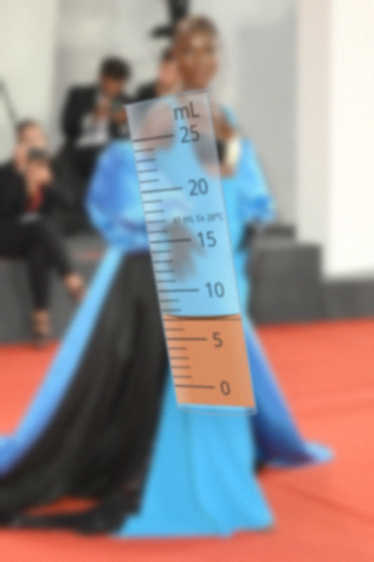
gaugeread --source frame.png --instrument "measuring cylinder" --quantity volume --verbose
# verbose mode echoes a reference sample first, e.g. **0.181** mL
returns **7** mL
